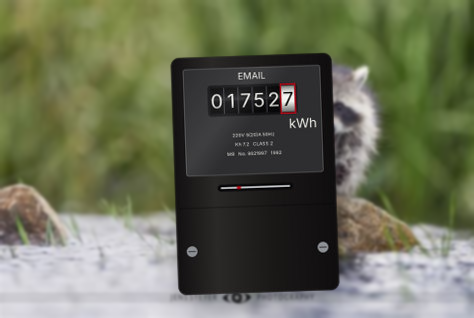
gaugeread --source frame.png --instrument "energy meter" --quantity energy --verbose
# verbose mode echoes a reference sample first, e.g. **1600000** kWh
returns **1752.7** kWh
